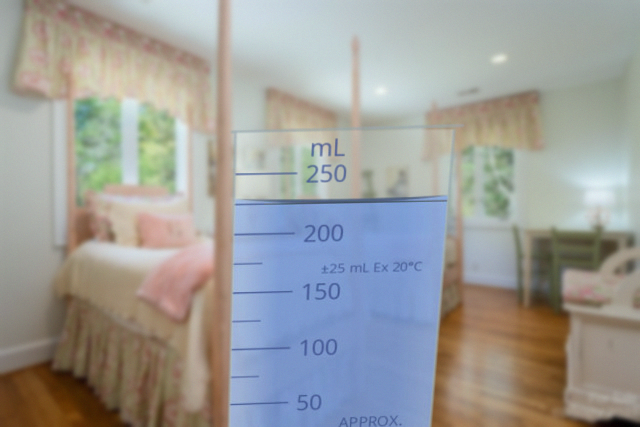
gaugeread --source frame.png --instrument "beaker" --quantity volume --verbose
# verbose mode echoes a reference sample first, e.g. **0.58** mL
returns **225** mL
